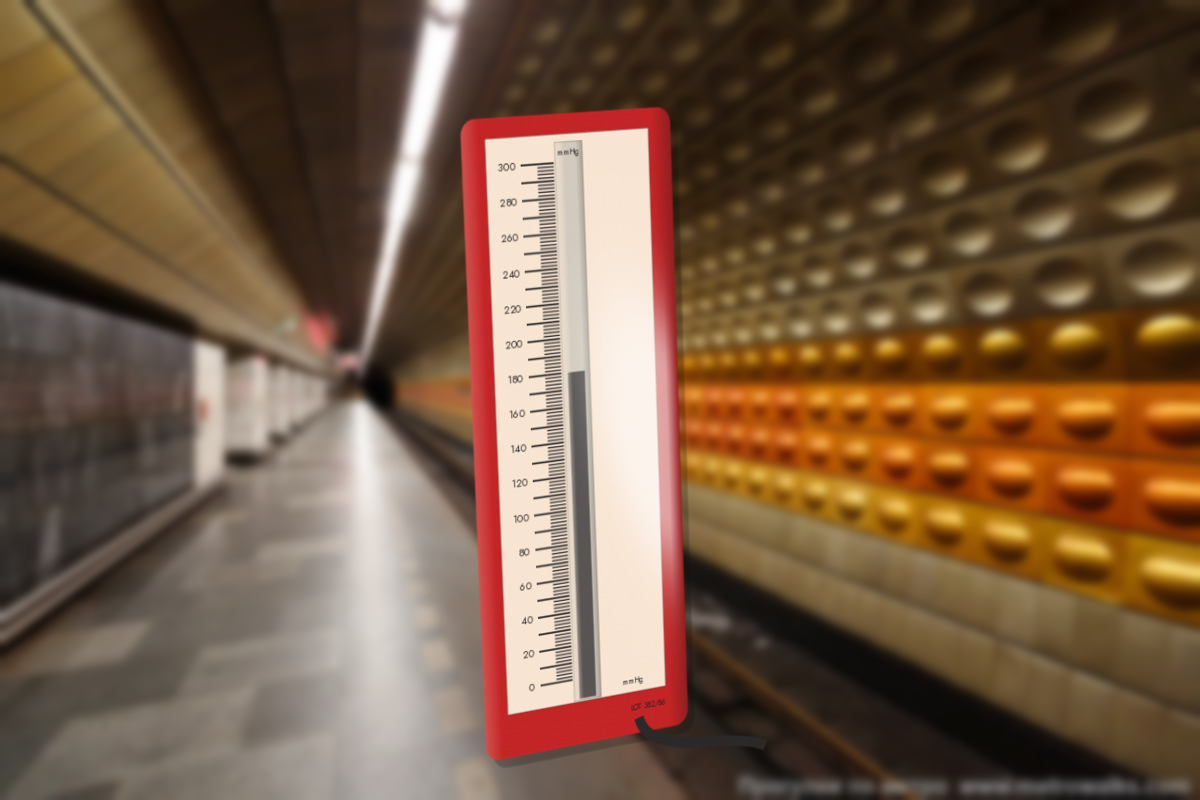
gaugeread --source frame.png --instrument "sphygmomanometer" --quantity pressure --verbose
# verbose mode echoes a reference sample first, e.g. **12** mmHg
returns **180** mmHg
